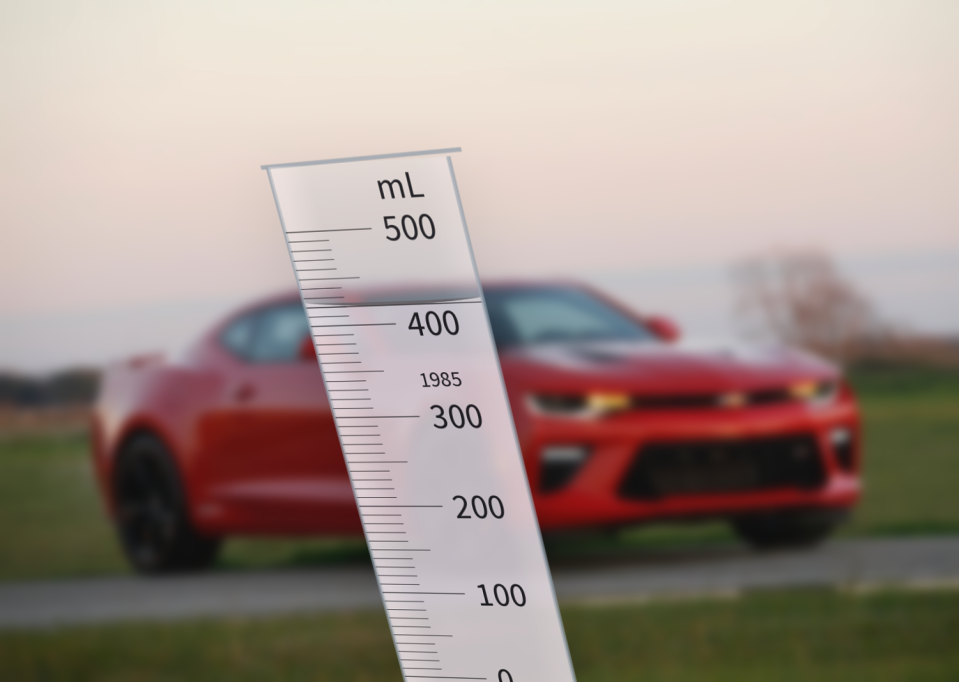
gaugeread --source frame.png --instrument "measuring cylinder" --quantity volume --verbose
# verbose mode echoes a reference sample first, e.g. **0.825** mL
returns **420** mL
